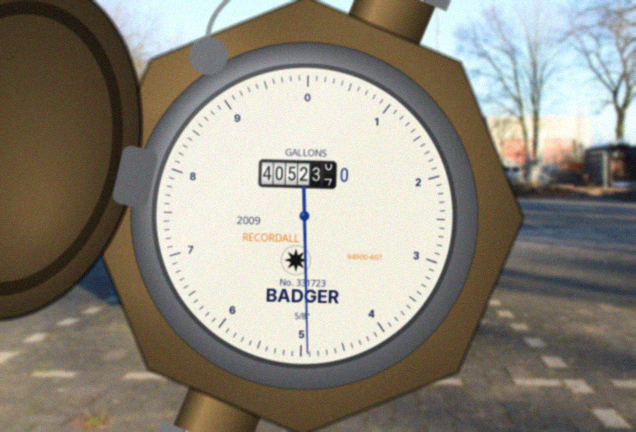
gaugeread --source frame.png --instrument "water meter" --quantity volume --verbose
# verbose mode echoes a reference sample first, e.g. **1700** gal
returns **4052364.9** gal
